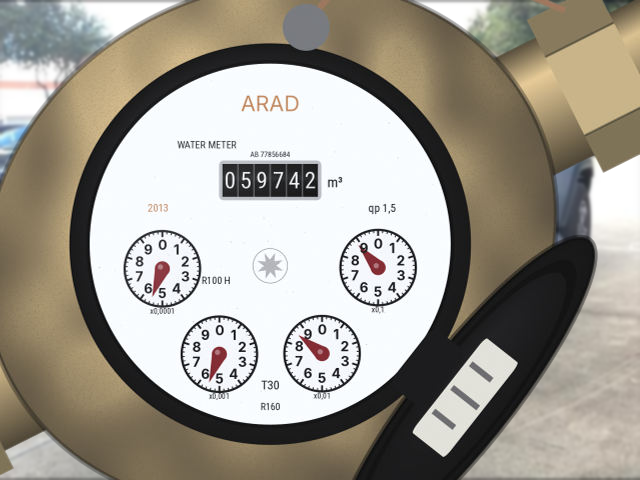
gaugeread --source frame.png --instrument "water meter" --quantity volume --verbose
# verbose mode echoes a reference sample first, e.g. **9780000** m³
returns **59742.8855** m³
